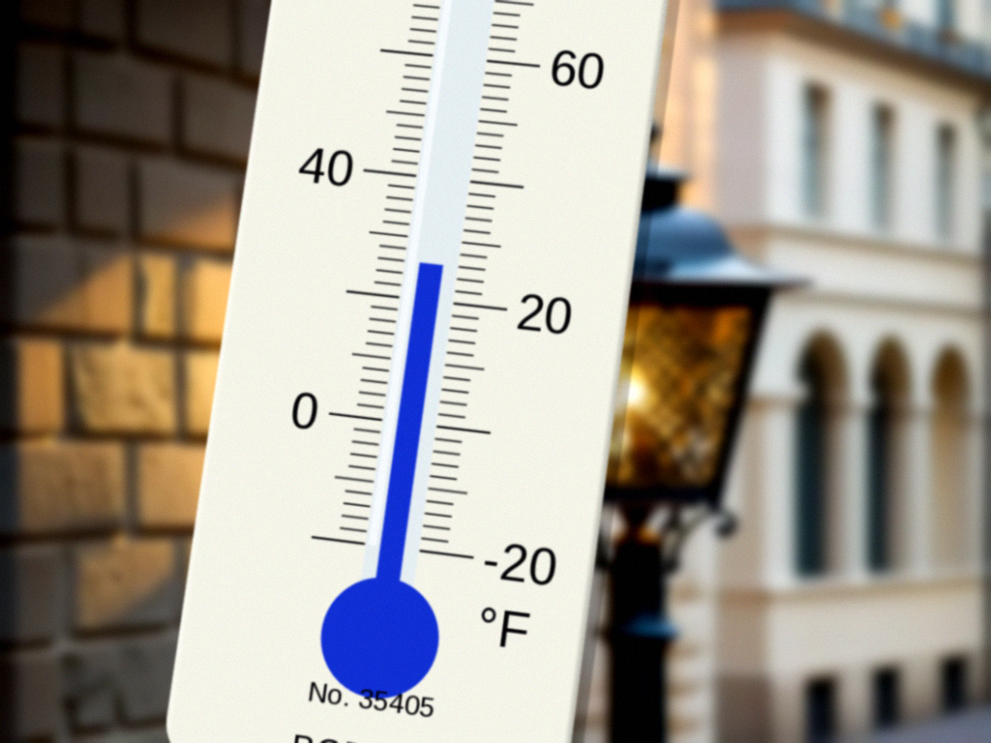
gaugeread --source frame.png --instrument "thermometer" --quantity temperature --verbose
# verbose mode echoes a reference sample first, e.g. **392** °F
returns **26** °F
